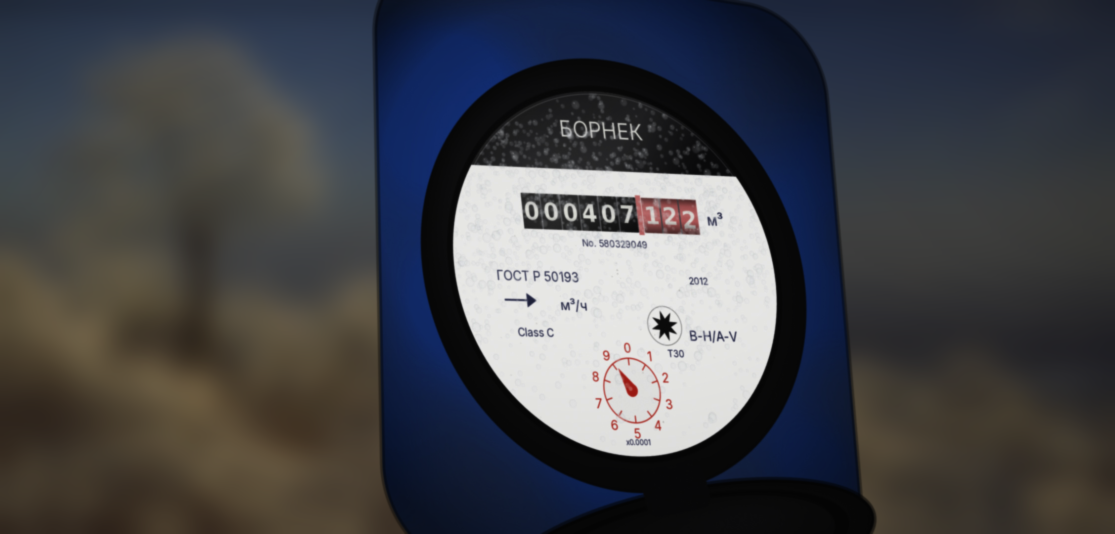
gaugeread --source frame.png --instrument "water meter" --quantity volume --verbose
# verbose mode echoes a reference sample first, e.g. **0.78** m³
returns **407.1219** m³
